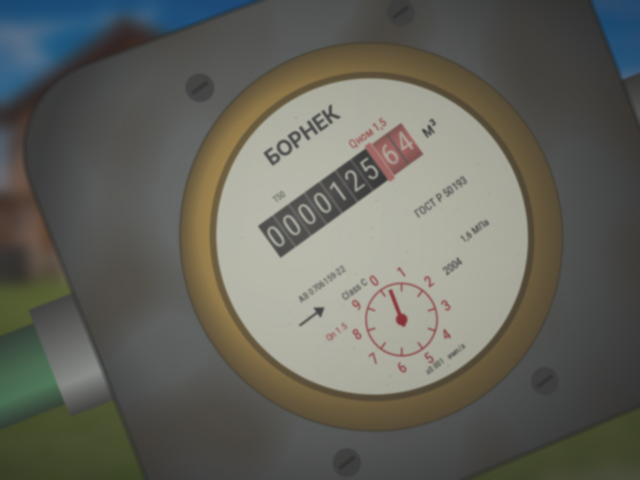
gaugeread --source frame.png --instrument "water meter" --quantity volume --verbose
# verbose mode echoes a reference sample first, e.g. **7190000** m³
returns **125.640** m³
